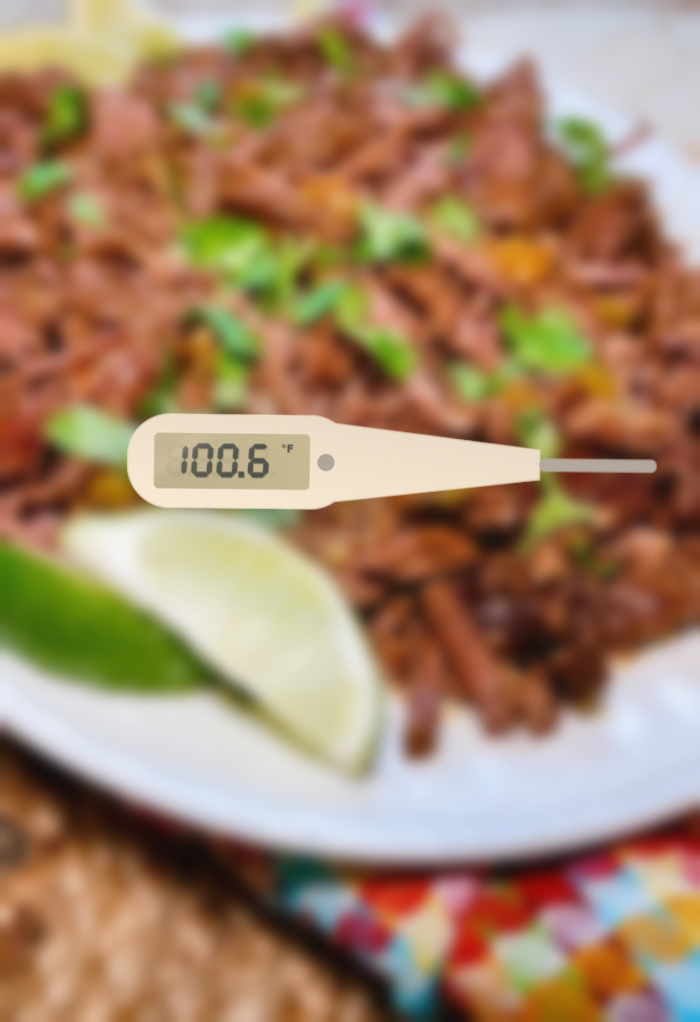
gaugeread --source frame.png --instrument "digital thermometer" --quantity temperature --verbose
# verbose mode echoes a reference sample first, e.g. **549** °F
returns **100.6** °F
